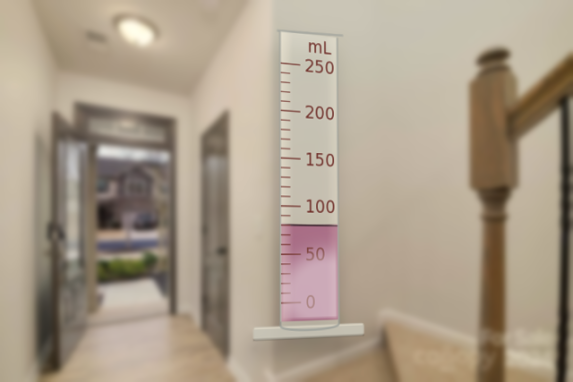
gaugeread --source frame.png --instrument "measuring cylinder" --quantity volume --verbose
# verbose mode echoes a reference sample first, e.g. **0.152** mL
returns **80** mL
